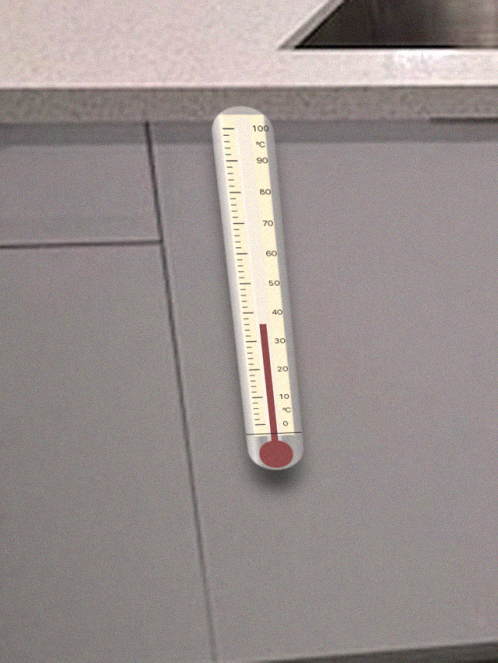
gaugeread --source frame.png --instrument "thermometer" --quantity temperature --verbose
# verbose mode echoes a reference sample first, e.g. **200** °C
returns **36** °C
